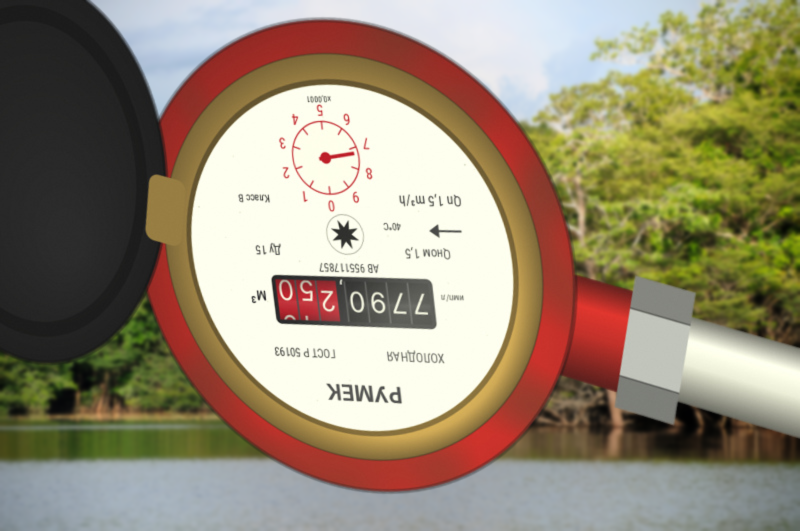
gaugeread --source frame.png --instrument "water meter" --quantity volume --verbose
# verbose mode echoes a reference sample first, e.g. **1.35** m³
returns **7790.2497** m³
